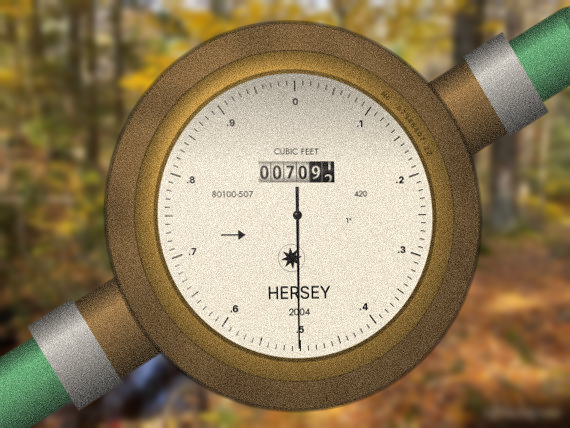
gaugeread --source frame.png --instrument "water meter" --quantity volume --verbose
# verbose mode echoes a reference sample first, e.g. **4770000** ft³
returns **7091.50** ft³
